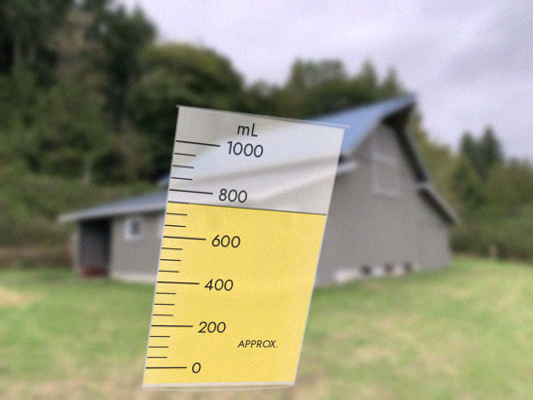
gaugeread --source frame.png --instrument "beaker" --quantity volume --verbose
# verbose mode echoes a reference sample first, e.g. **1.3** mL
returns **750** mL
